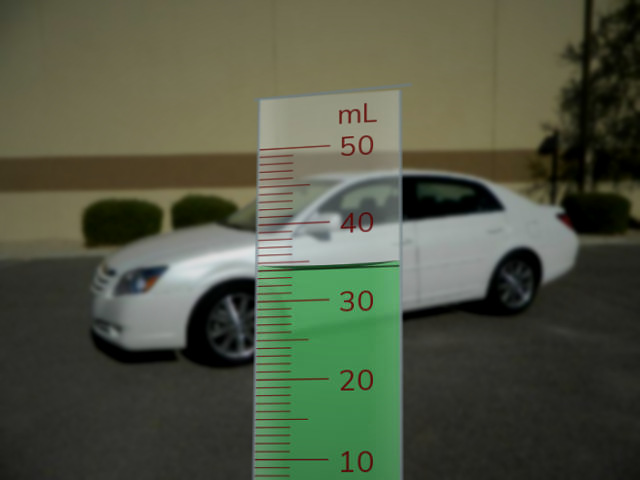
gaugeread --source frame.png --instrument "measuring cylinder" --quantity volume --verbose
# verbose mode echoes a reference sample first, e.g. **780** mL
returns **34** mL
